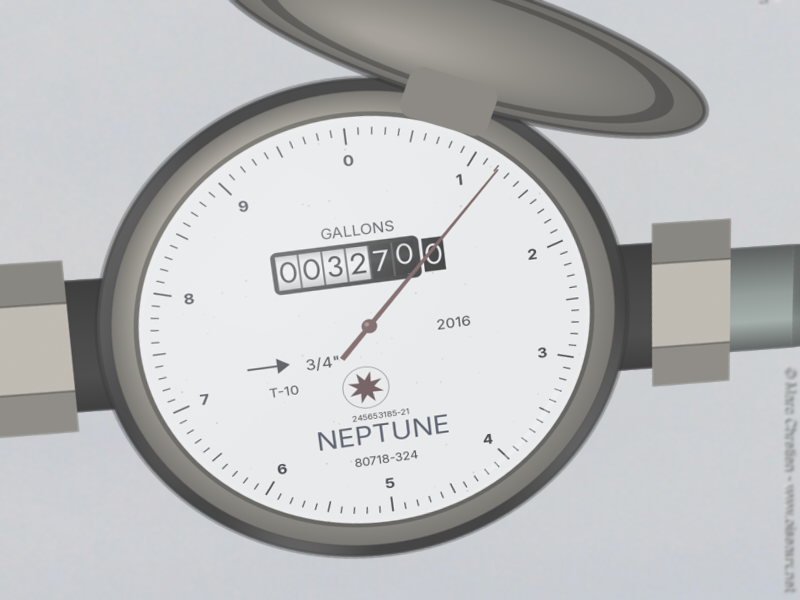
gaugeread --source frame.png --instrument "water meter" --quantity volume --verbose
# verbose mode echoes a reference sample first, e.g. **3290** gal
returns **32701.2** gal
